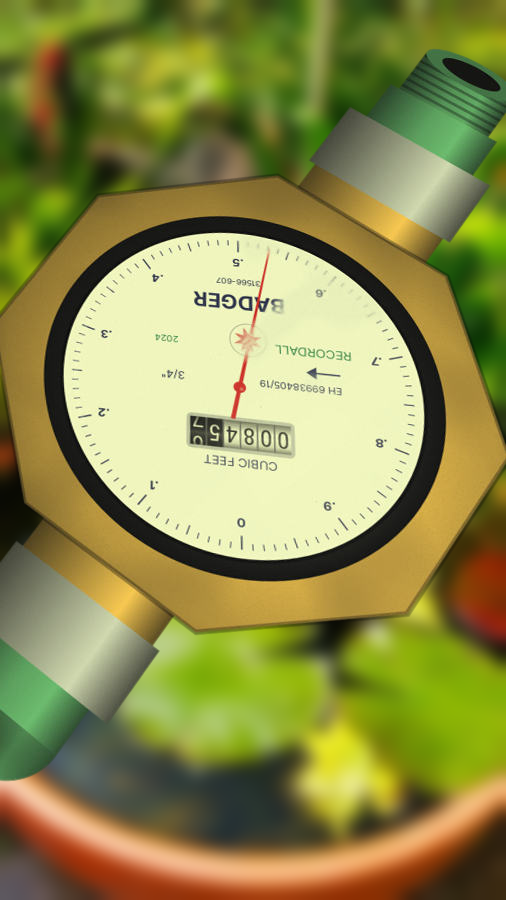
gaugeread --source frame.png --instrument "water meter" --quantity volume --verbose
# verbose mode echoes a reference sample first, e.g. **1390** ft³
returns **8456.53** ft³
